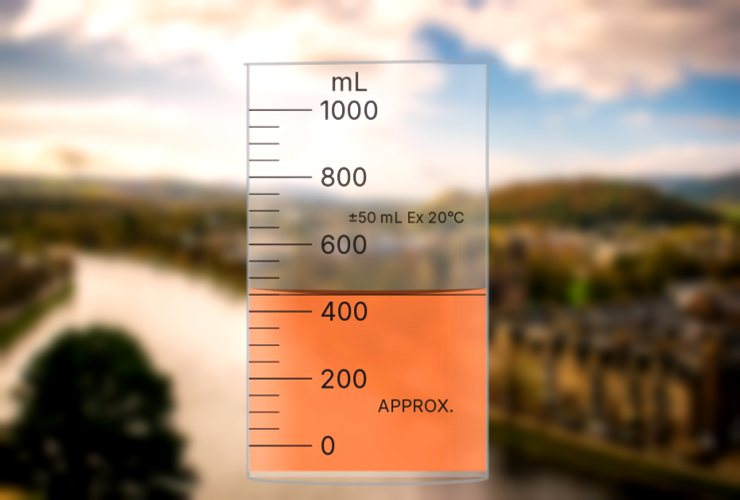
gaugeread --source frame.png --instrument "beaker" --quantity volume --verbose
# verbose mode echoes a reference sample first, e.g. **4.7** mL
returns **450** mL
